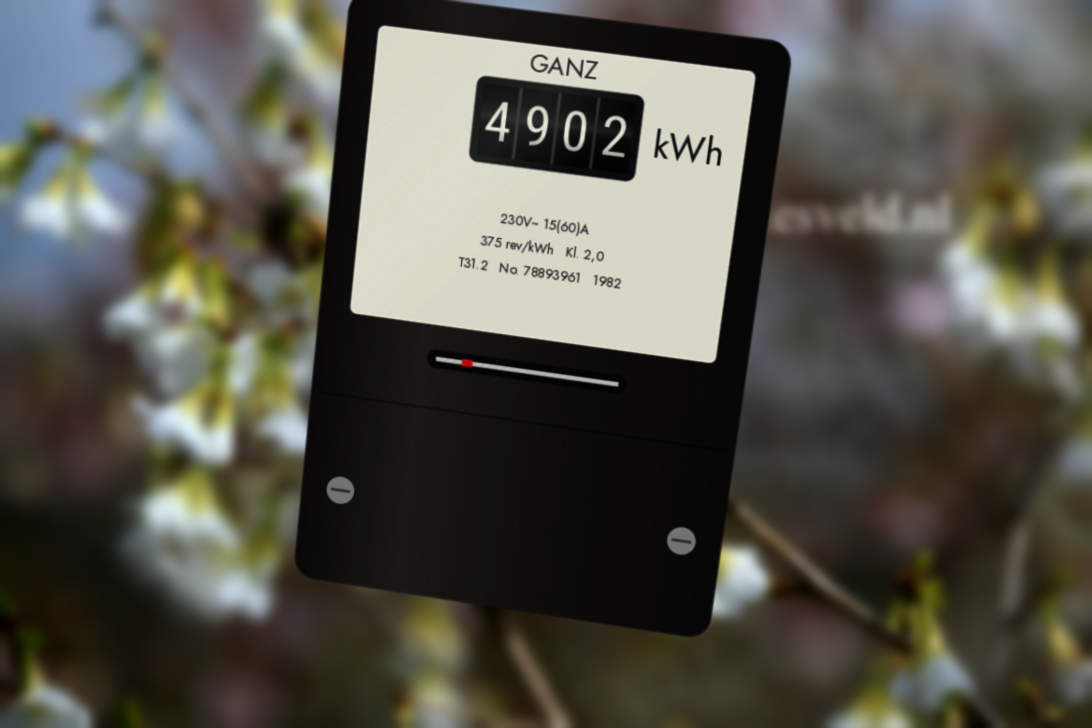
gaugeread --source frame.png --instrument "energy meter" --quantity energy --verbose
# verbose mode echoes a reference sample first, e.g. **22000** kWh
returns **4902** kWh
